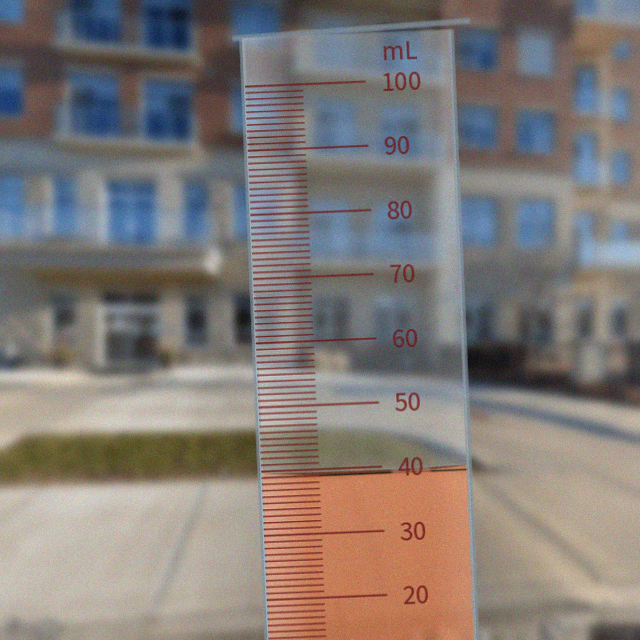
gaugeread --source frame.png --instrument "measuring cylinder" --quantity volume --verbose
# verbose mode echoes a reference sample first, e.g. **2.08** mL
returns **39** mL
